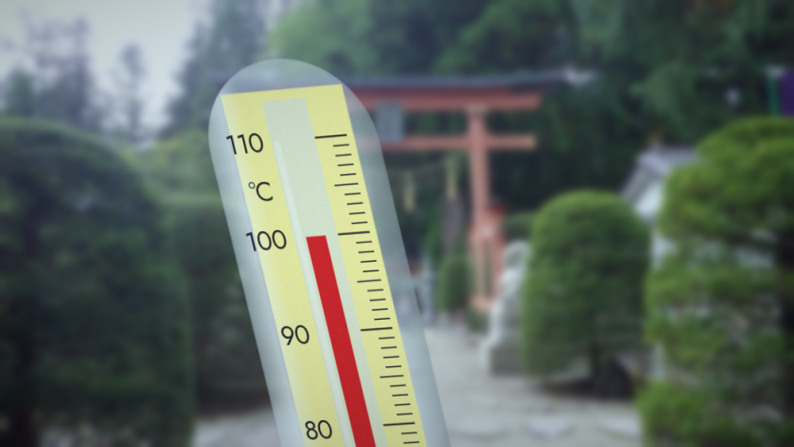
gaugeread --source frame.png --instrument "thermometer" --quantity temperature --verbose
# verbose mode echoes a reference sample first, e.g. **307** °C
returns **100** °C
